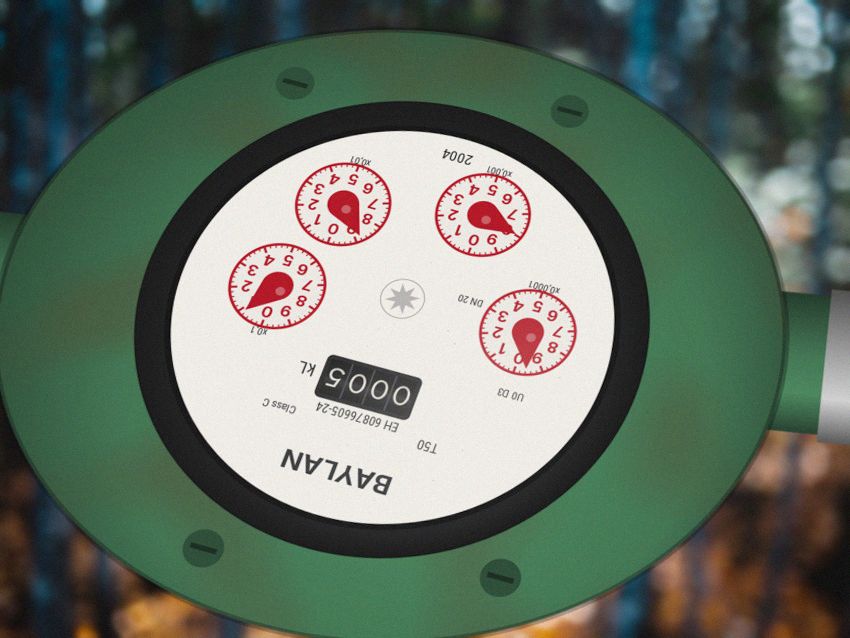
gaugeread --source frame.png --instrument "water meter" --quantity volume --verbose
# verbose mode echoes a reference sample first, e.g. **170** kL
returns **5.0879** kL
